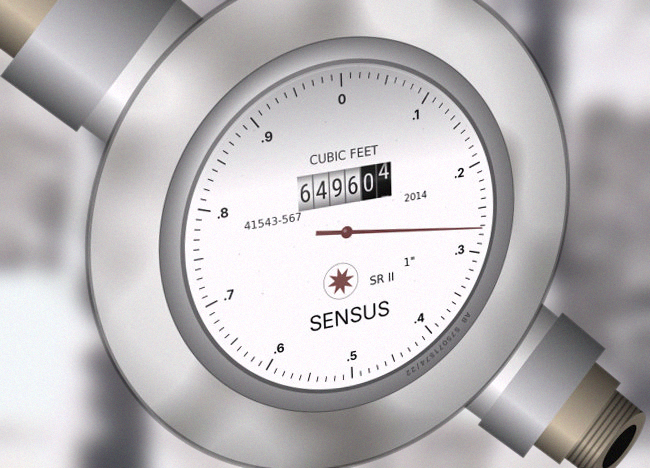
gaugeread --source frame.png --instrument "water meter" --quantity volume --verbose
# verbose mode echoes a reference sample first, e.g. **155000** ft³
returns **649604.27** ft³
